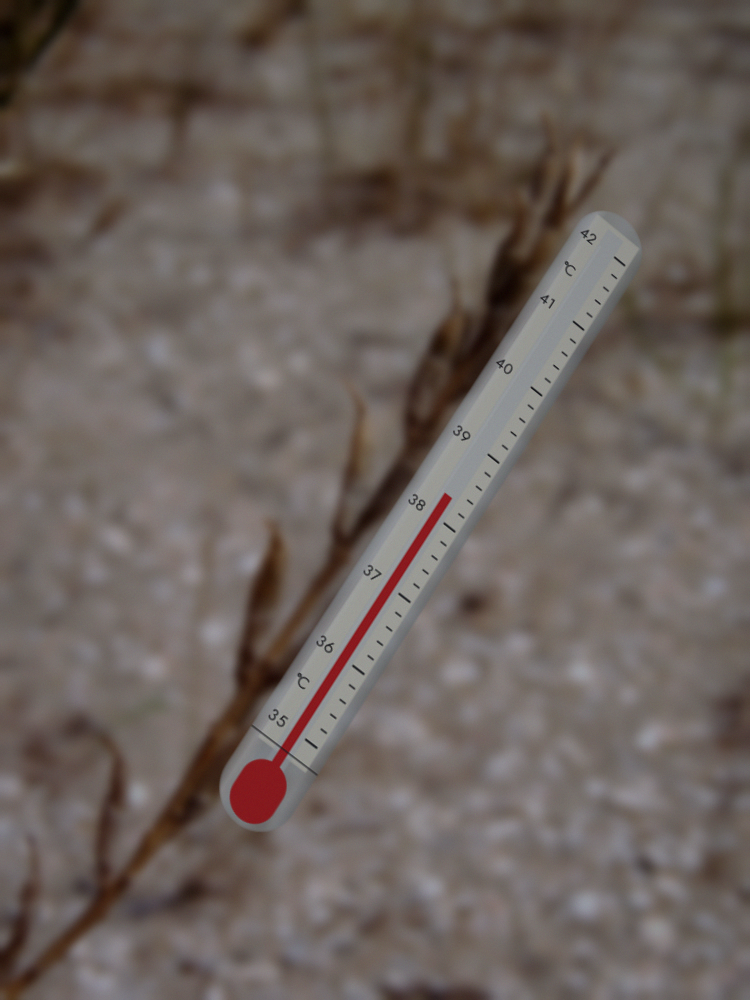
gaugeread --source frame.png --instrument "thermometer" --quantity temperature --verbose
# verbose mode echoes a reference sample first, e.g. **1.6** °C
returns **38.3** °C
